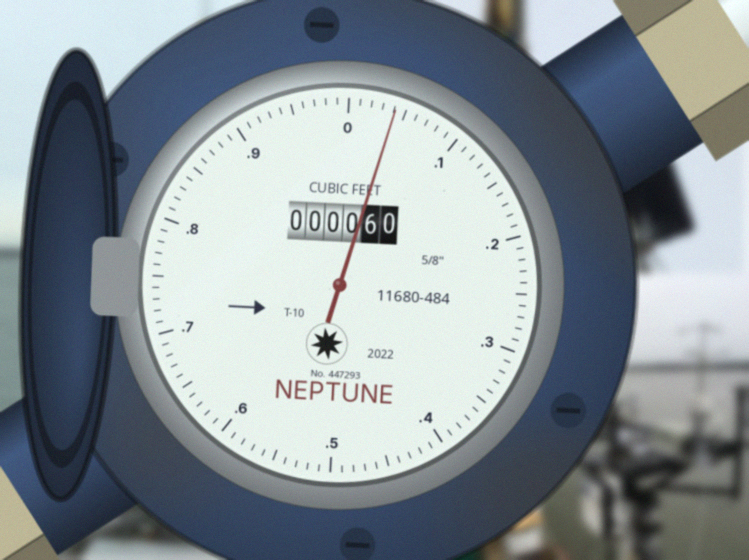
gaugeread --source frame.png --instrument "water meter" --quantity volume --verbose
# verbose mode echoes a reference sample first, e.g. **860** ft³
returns **60.04** ft³
